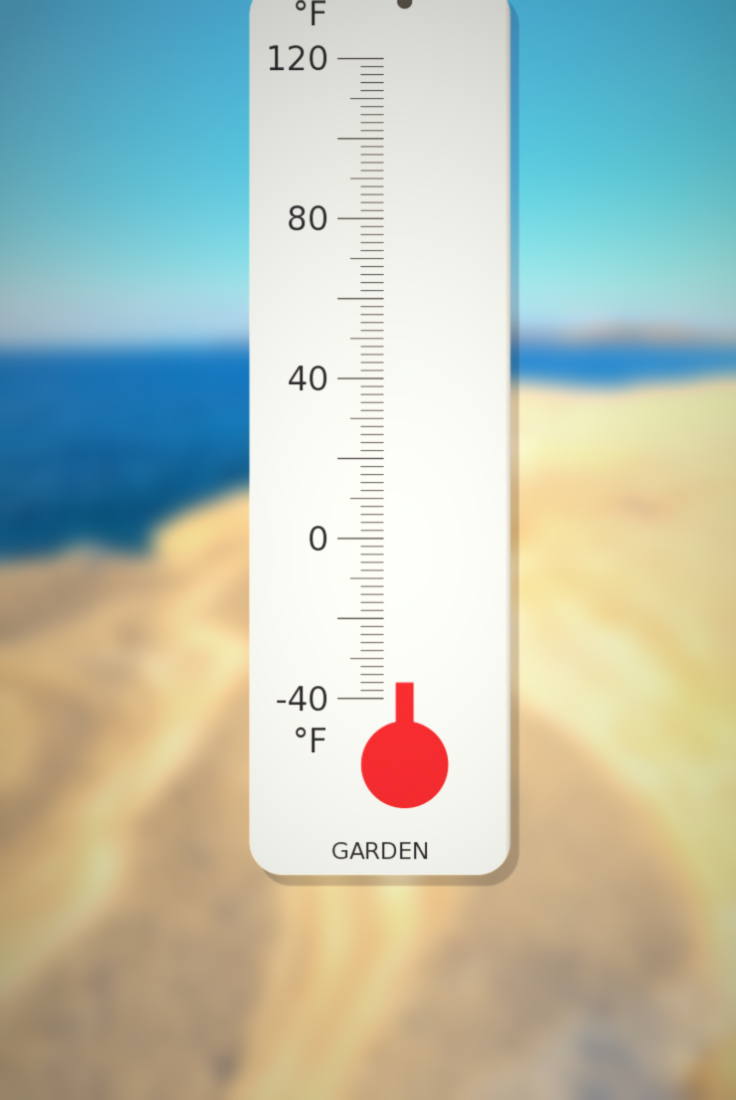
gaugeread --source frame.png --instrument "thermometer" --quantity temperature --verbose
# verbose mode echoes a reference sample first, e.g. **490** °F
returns **-36** °F
